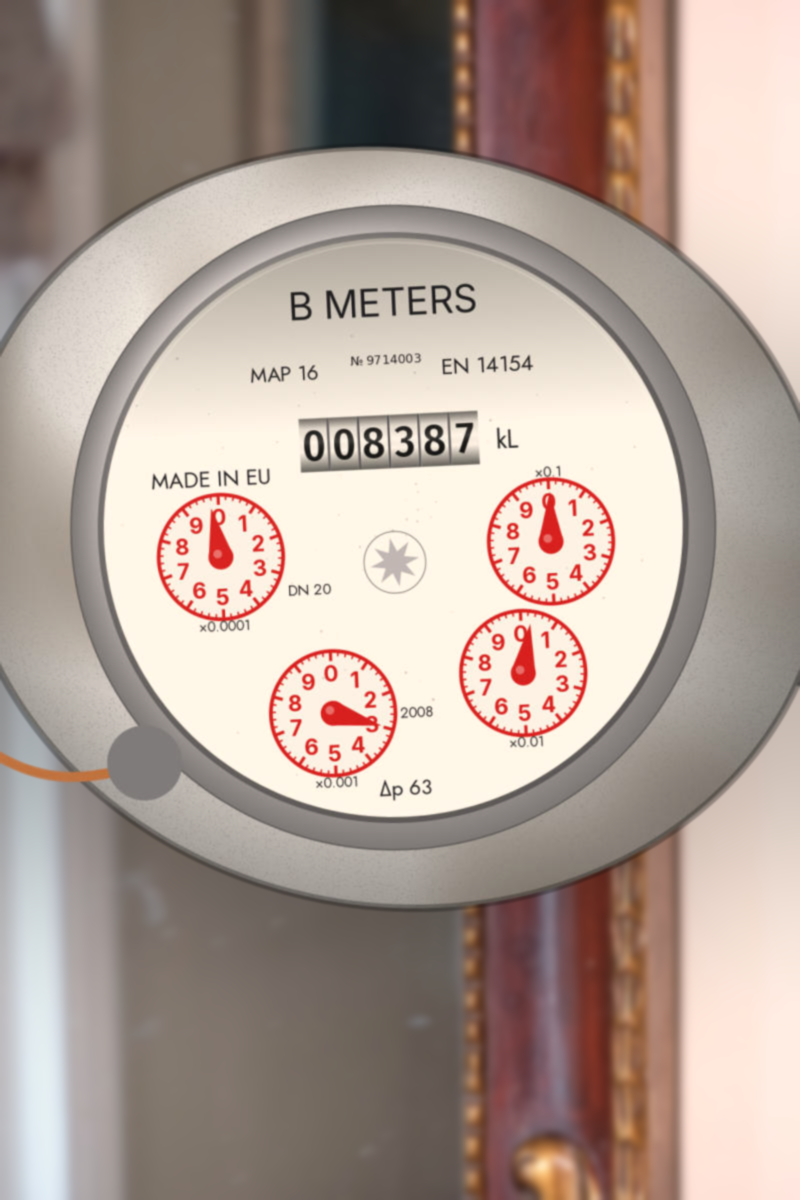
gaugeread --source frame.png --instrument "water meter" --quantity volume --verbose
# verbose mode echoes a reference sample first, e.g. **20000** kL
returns **8387.0029** kL
